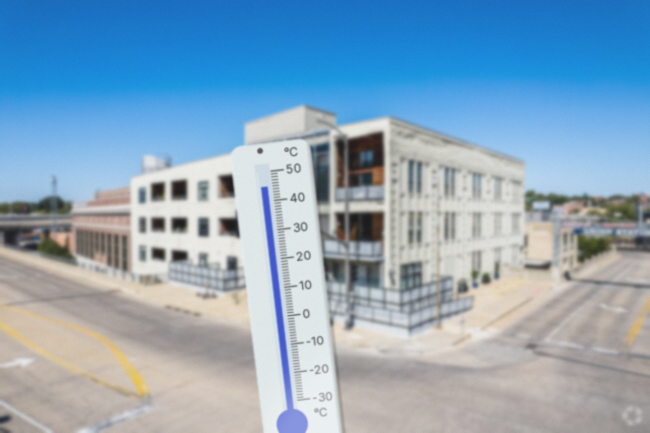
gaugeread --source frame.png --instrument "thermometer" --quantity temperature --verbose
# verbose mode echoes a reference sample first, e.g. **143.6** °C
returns **45** °C
